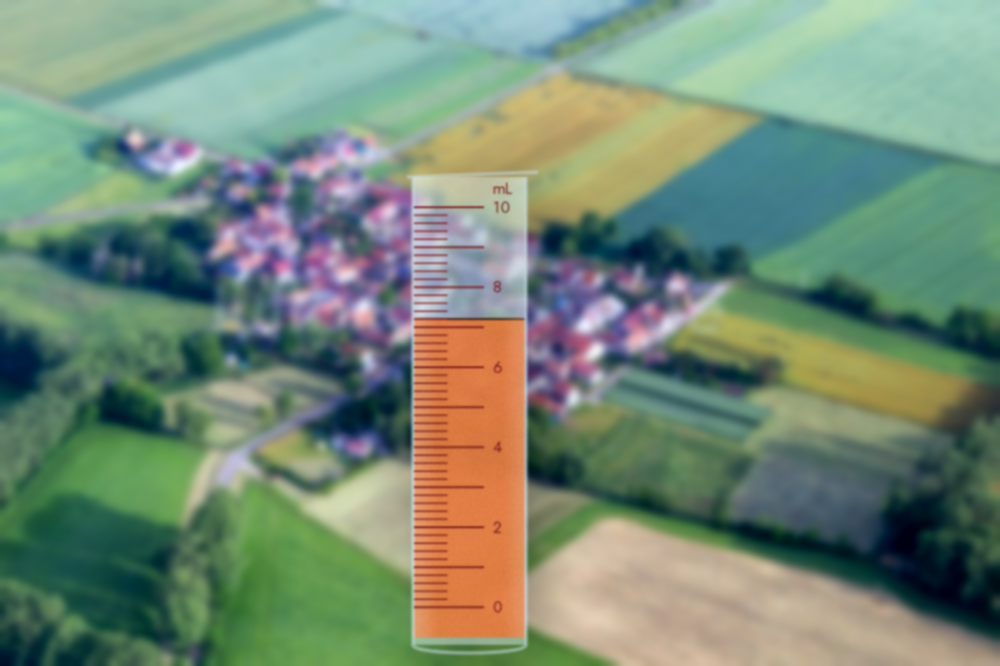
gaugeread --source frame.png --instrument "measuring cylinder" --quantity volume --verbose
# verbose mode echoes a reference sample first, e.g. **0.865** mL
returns **7.2** mL
